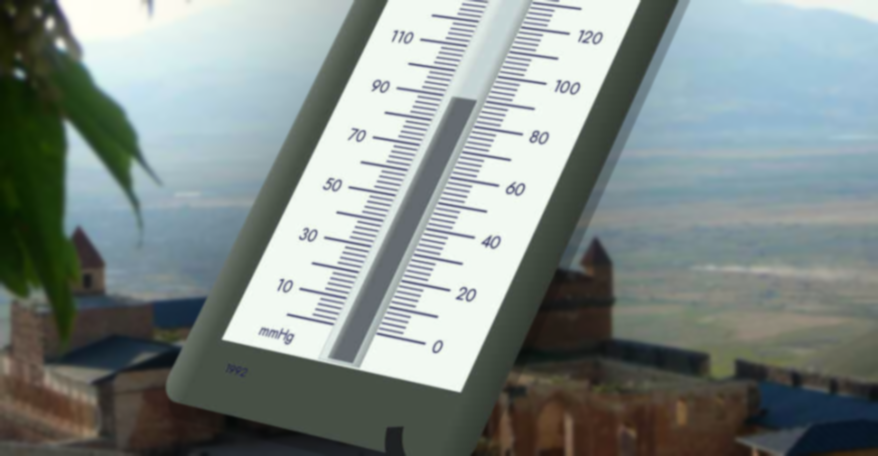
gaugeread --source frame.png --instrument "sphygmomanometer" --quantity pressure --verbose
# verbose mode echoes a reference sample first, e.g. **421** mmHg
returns **90** mmHg
